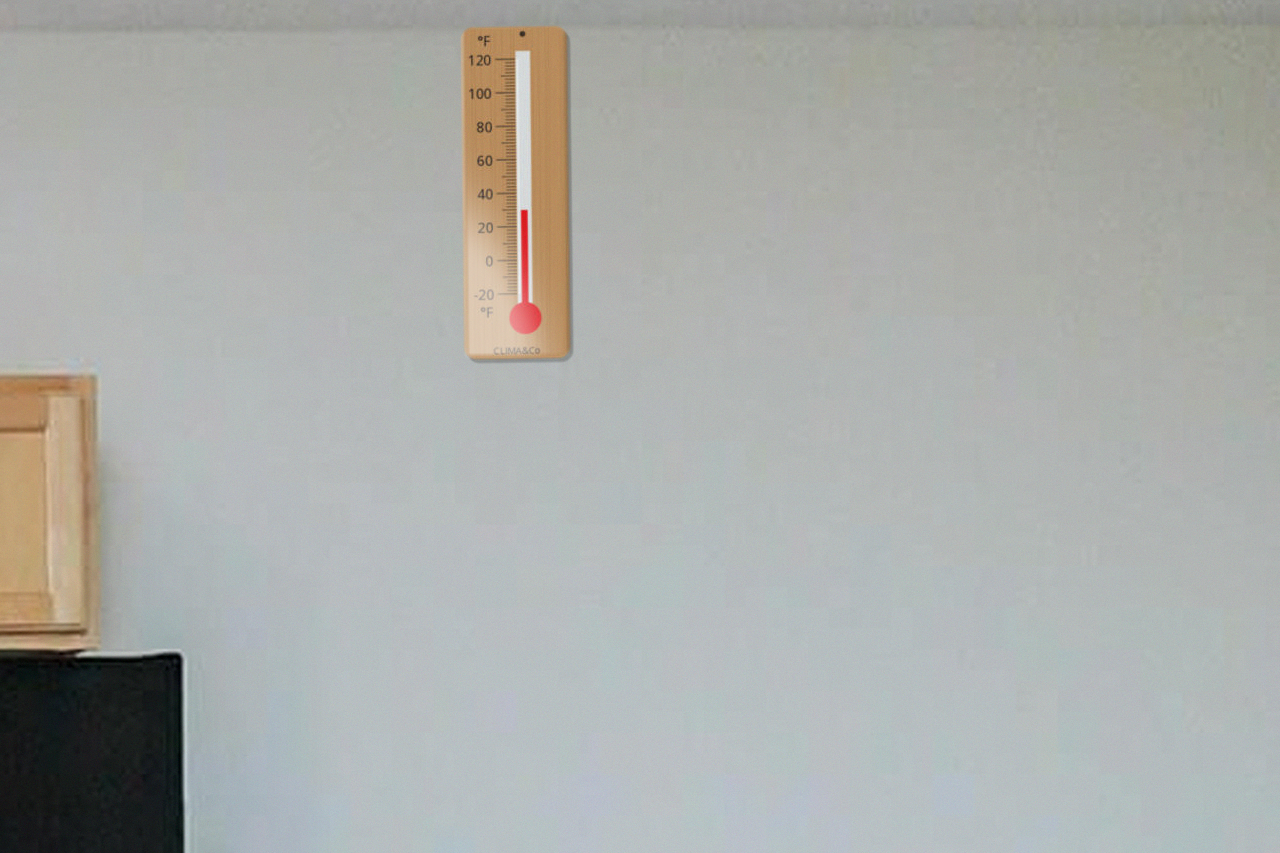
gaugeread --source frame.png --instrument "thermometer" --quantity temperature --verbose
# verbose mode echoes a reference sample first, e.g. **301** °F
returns **30** °F
